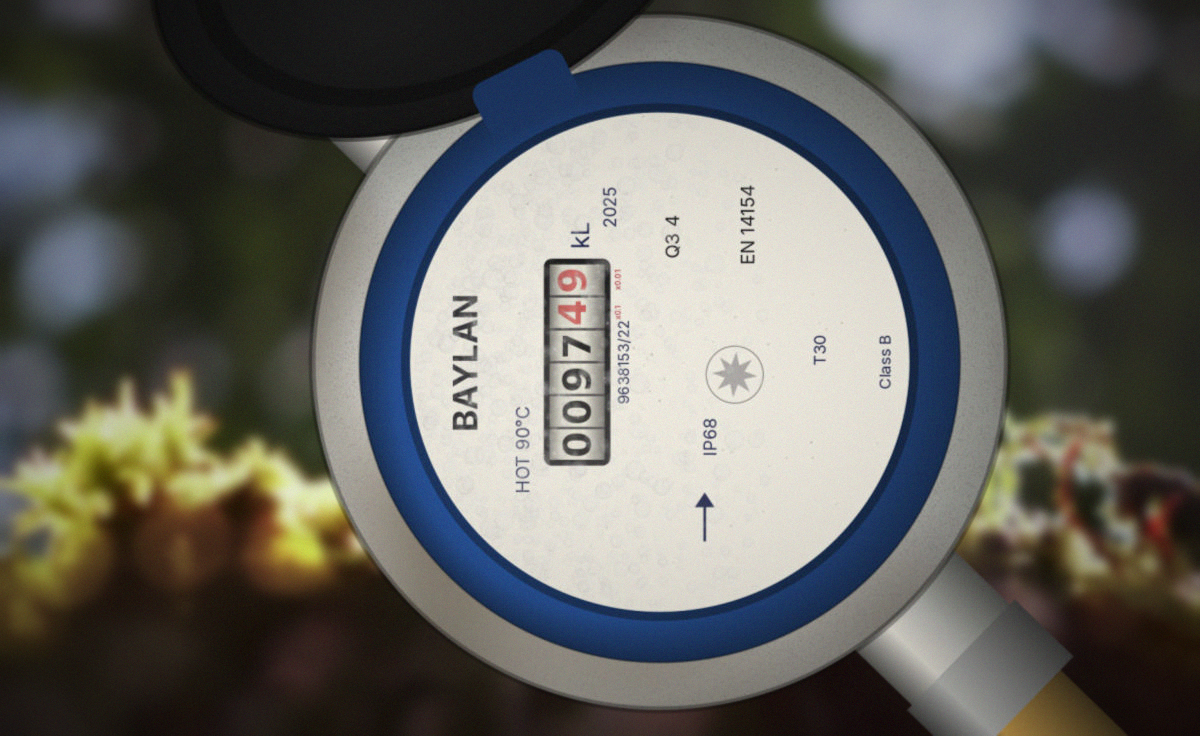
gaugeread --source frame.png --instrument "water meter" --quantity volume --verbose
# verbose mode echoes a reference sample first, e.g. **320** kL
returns **97.49** kL
